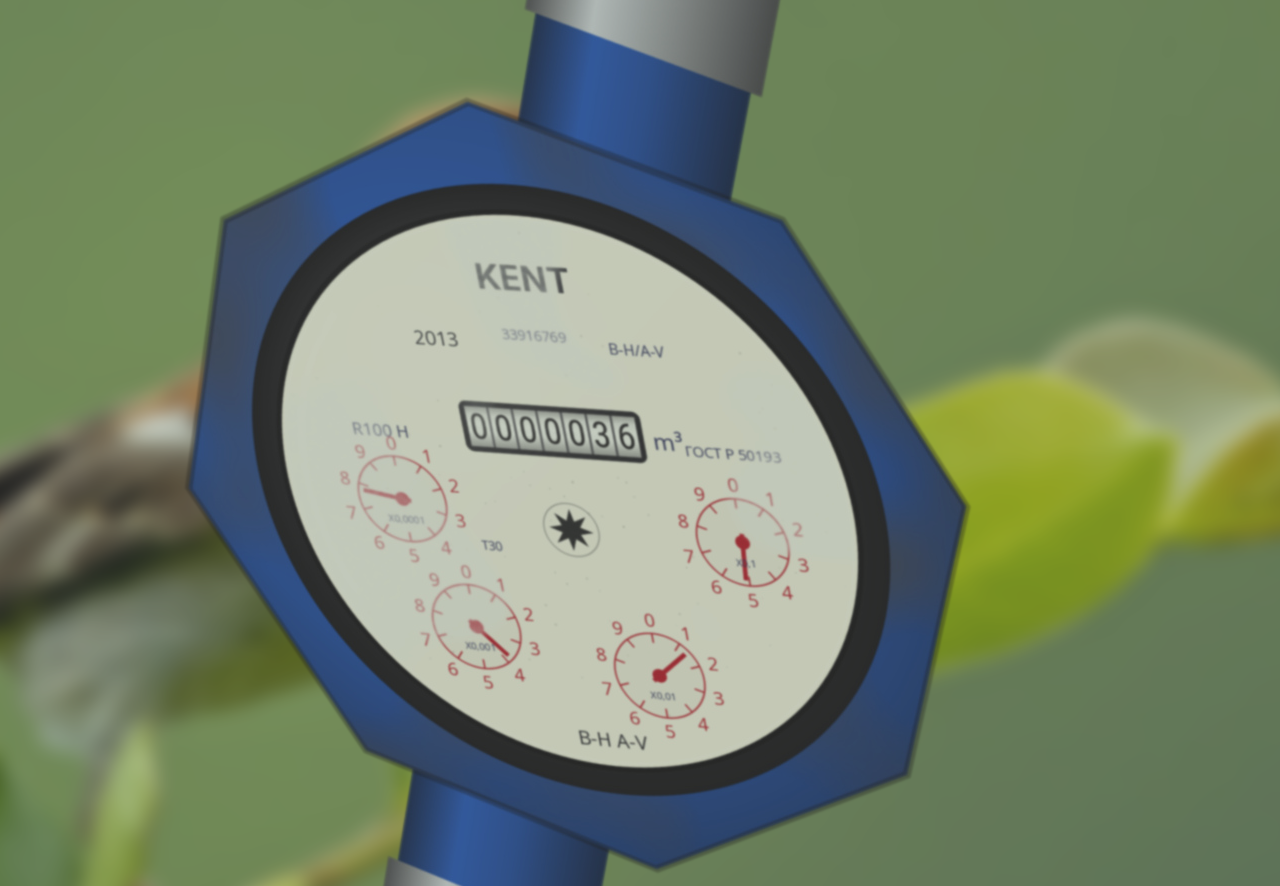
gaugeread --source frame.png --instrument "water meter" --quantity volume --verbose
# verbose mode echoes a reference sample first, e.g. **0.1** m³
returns **36.5137** m³
